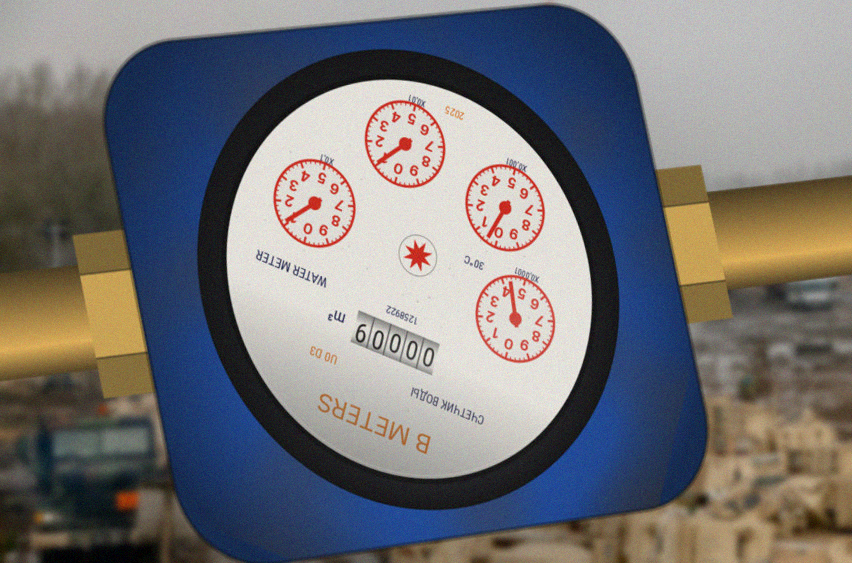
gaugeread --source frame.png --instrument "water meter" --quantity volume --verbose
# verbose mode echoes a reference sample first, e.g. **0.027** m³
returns **9.1104** m³
